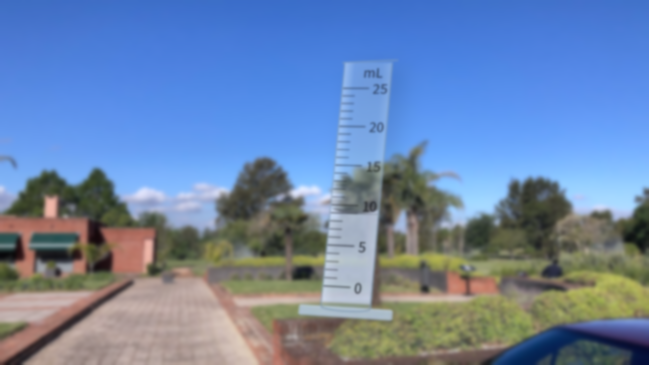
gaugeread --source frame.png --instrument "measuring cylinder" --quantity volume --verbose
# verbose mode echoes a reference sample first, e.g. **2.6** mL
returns **9** mL
